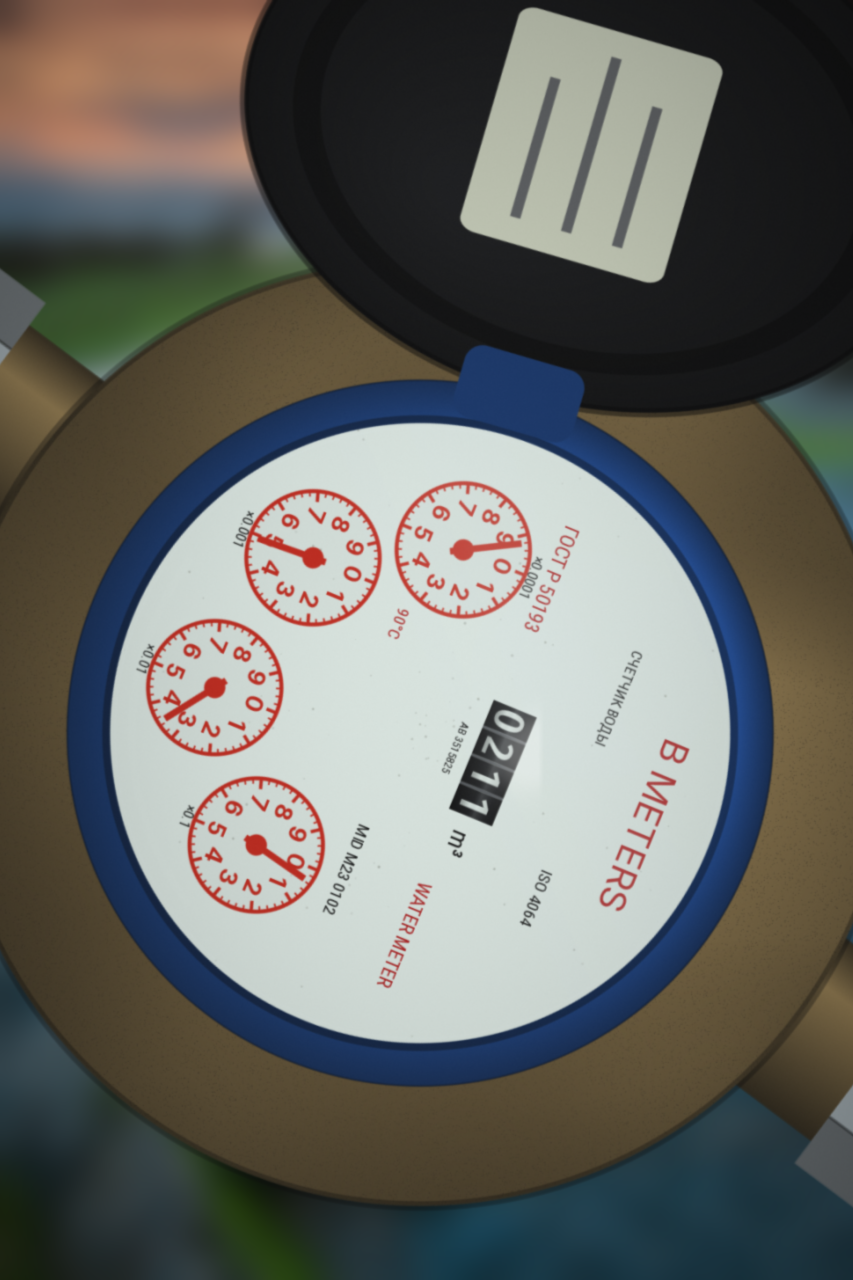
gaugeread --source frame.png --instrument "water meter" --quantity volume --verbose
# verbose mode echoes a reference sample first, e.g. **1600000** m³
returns **211.0349** m³
